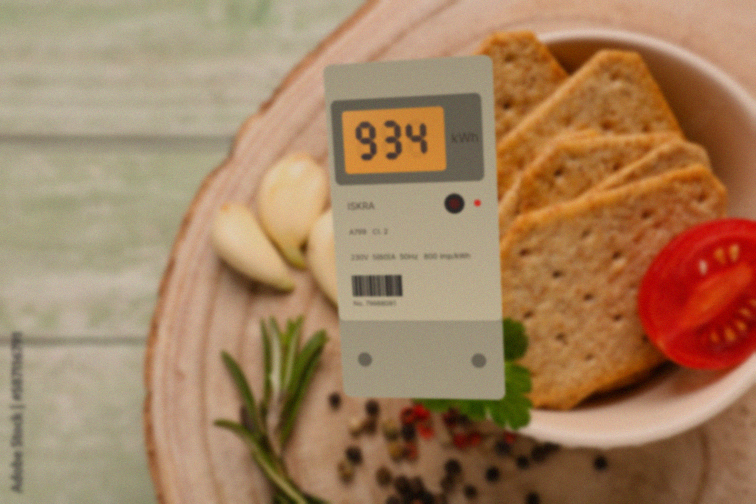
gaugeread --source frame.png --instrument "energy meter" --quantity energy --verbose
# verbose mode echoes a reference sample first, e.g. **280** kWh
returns **934** kWh
